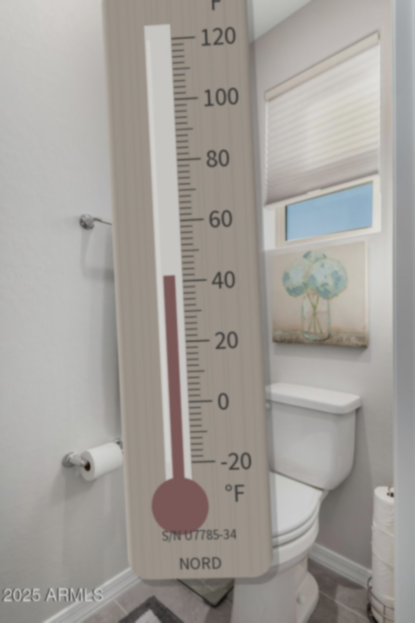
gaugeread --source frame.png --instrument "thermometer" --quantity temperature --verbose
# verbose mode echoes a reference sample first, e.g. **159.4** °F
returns **42** °F
